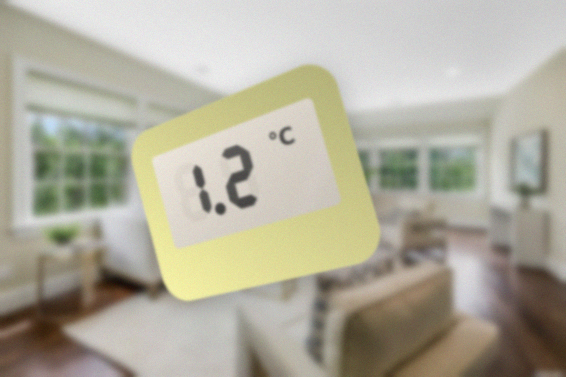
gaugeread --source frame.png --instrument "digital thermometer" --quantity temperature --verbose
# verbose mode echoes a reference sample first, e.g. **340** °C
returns **1.2** °C
